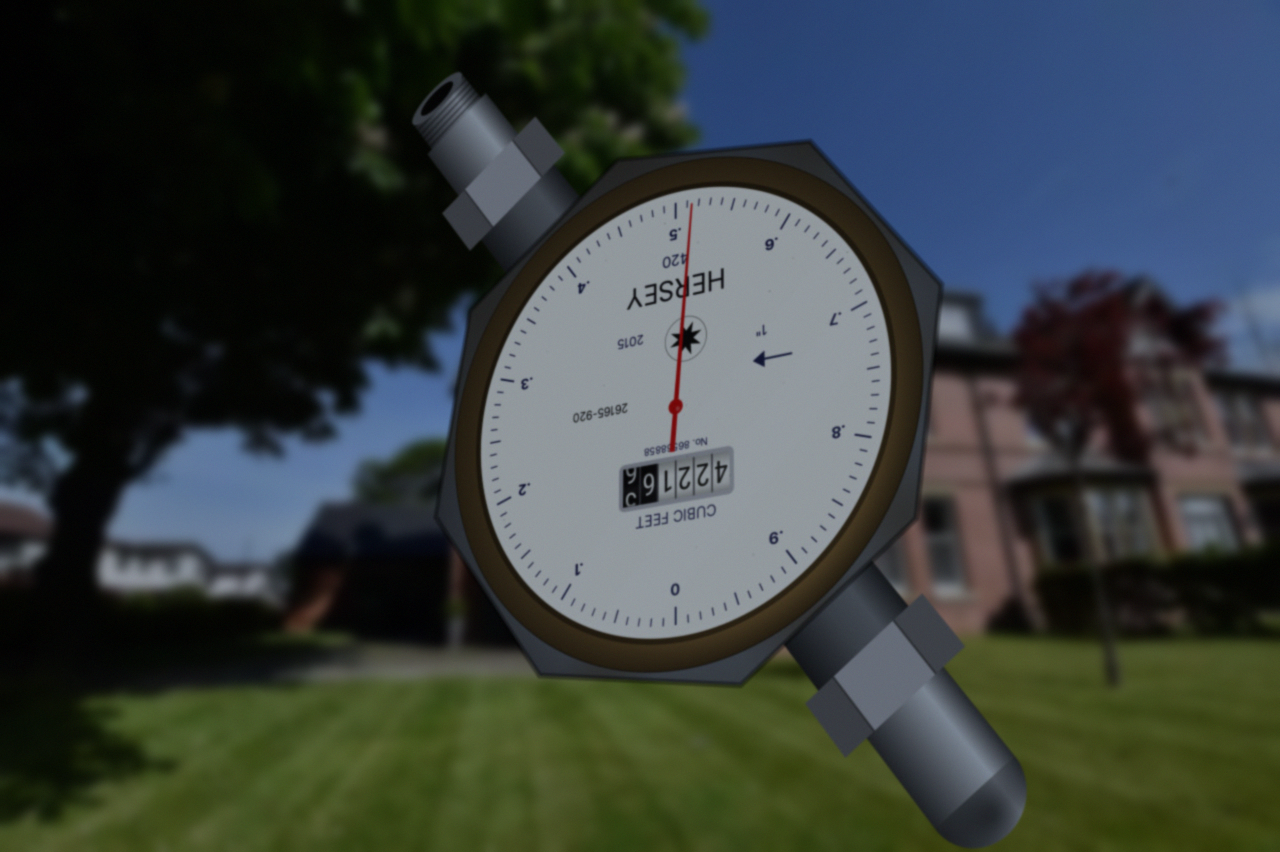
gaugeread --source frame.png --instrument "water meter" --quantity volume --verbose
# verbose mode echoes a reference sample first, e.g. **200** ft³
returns **422165.51** ft³
